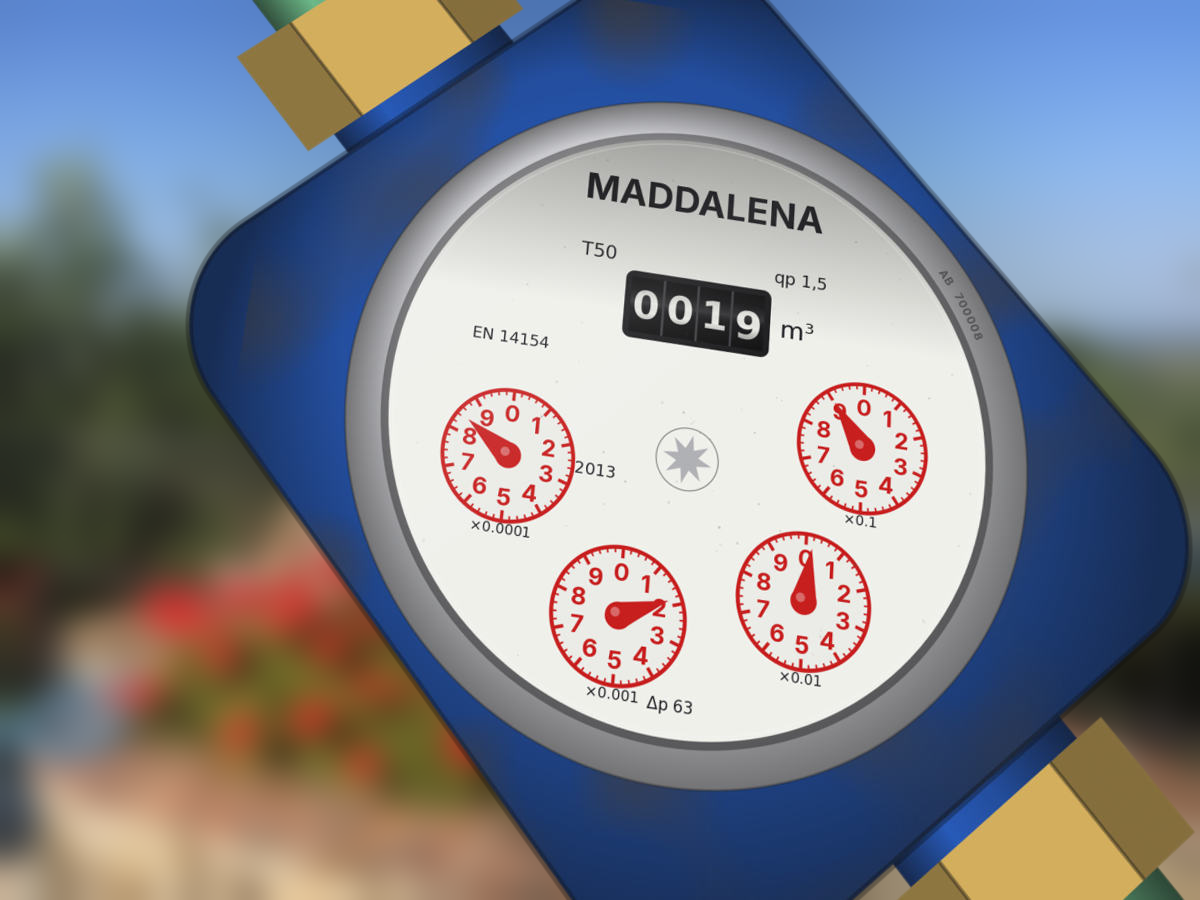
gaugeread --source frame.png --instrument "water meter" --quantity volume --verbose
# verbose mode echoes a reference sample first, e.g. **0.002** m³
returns **18.9018** m³
